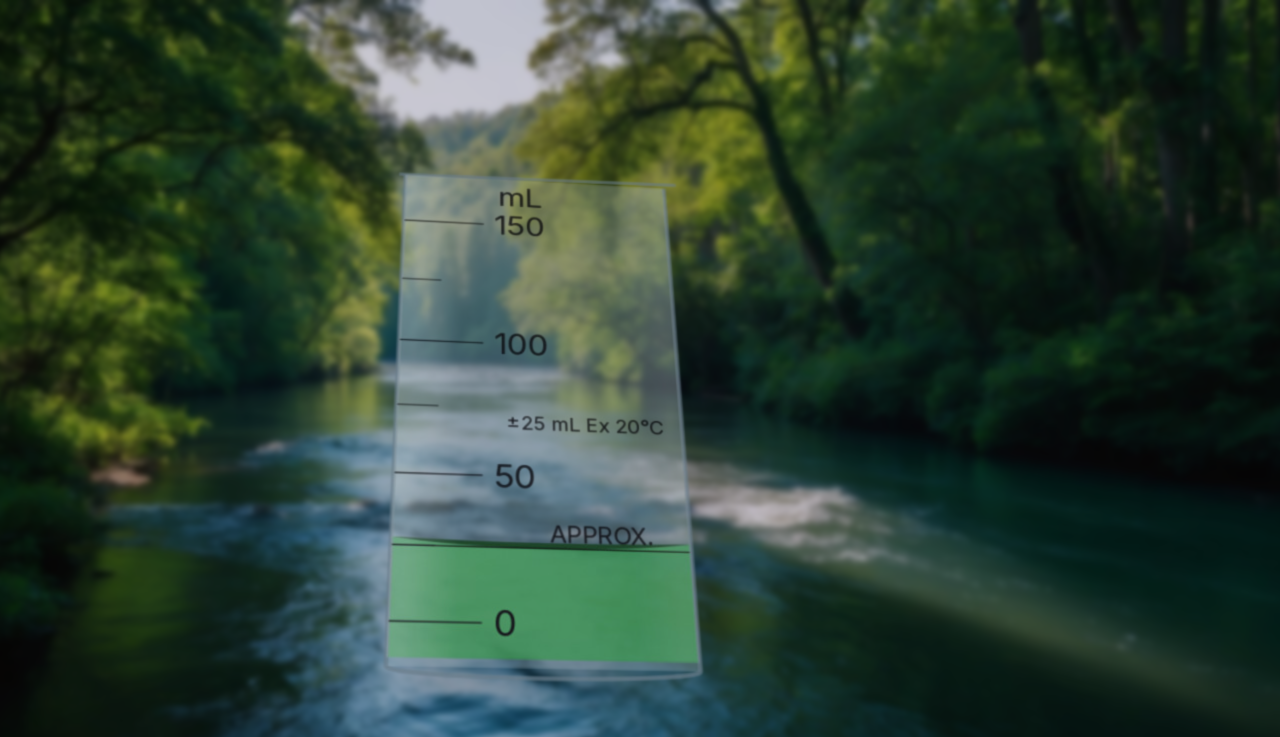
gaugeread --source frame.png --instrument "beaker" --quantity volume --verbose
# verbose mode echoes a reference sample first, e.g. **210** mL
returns **25** mL
